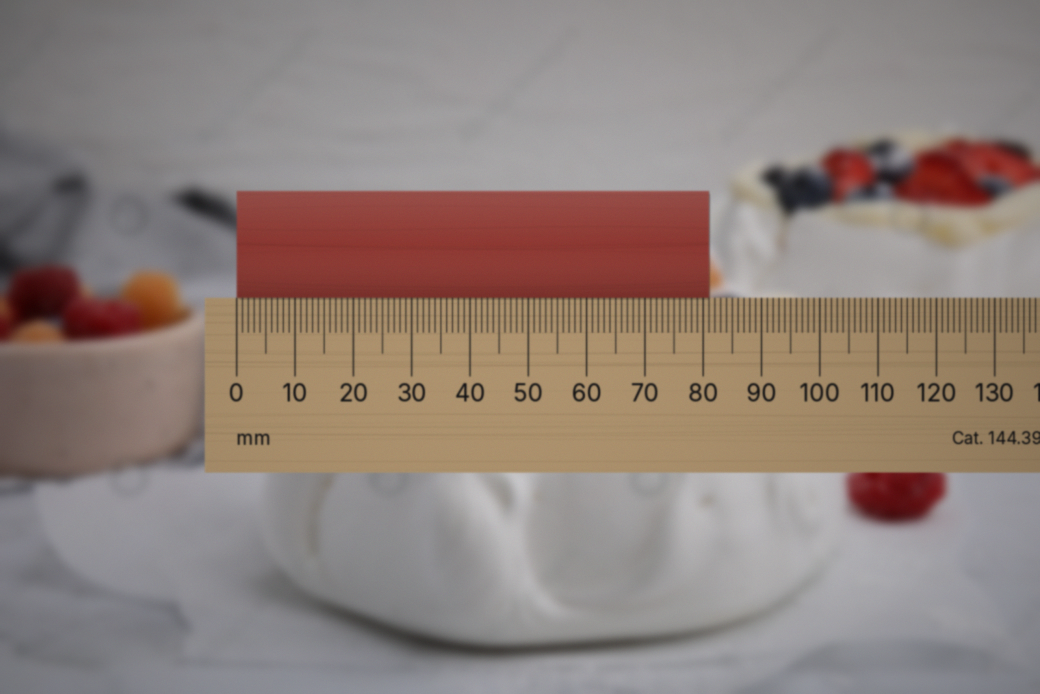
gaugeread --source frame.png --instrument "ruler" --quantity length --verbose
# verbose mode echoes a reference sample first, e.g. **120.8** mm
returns **81** mm
